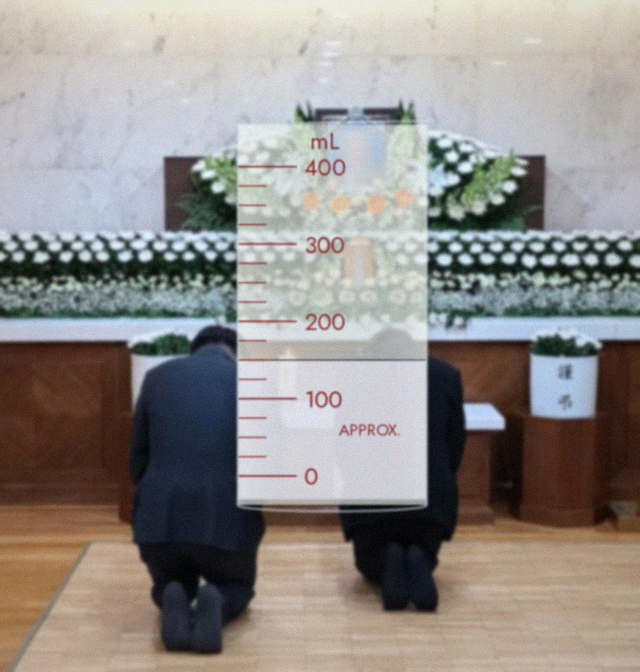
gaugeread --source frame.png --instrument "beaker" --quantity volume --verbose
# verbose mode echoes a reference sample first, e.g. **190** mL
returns **150** mL
